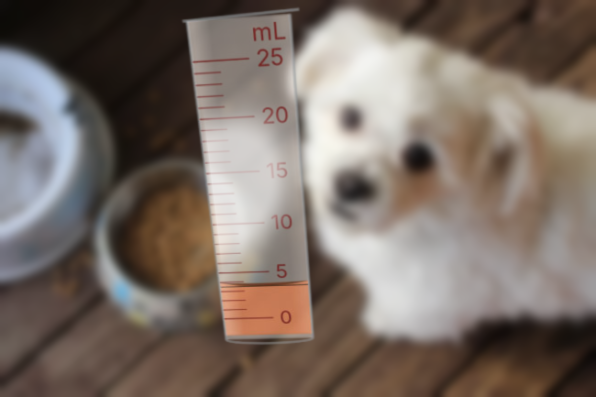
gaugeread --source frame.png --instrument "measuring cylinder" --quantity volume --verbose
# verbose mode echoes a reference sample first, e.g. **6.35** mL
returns **3.5** mL
